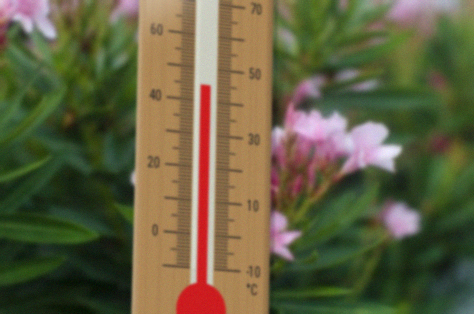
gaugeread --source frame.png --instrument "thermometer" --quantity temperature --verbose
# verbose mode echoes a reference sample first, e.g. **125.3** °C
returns **45** °C
